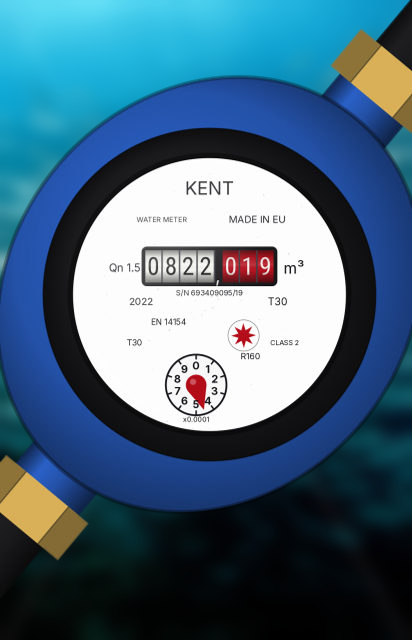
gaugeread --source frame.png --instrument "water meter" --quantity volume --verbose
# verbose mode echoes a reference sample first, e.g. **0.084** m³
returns **822.0194** m³
